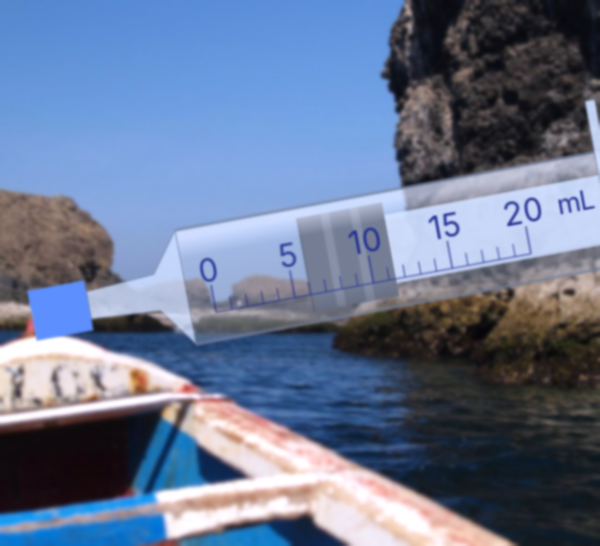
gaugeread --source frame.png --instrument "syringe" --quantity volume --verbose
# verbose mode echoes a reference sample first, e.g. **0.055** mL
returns **6** mL
